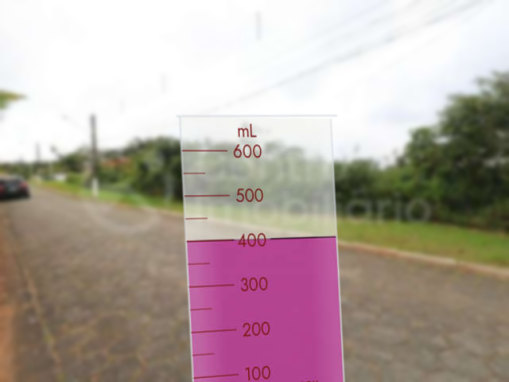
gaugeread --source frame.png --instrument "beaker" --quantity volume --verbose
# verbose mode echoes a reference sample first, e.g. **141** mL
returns **400** mL
